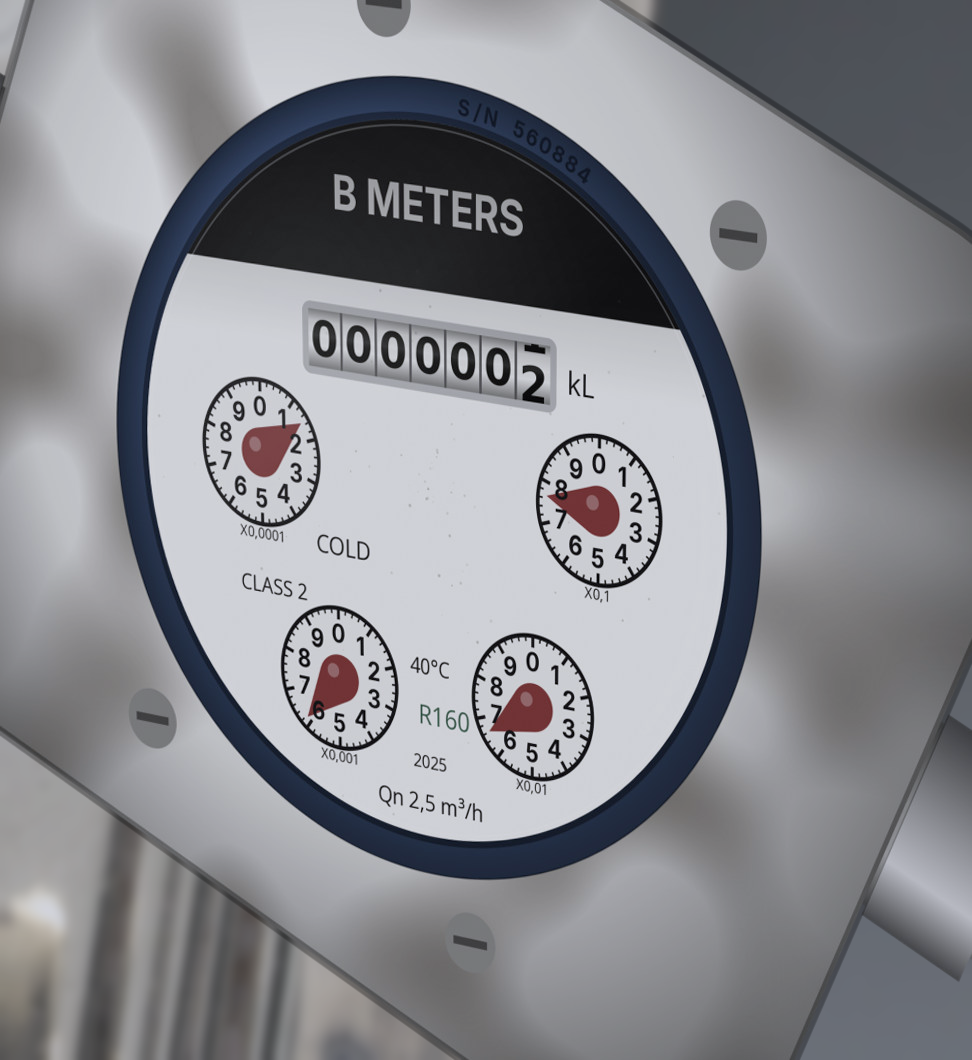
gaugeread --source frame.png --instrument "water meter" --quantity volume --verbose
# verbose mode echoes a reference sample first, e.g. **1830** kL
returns **1.7661** kL
